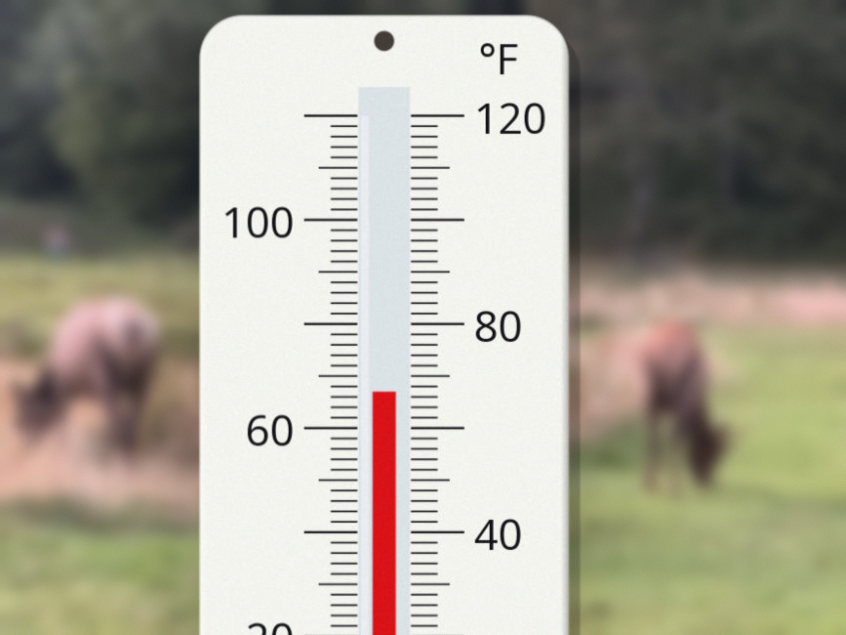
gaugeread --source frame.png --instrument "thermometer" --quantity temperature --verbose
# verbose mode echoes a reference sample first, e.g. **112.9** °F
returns **67** °F
